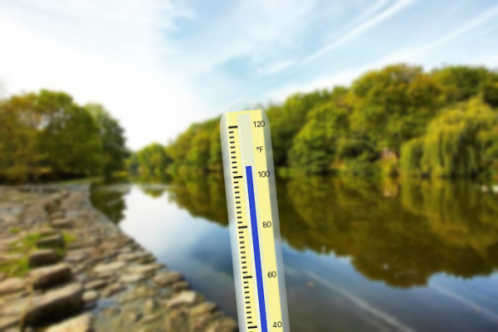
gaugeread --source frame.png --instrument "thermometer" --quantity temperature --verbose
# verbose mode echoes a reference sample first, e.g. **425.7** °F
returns **104** °F
